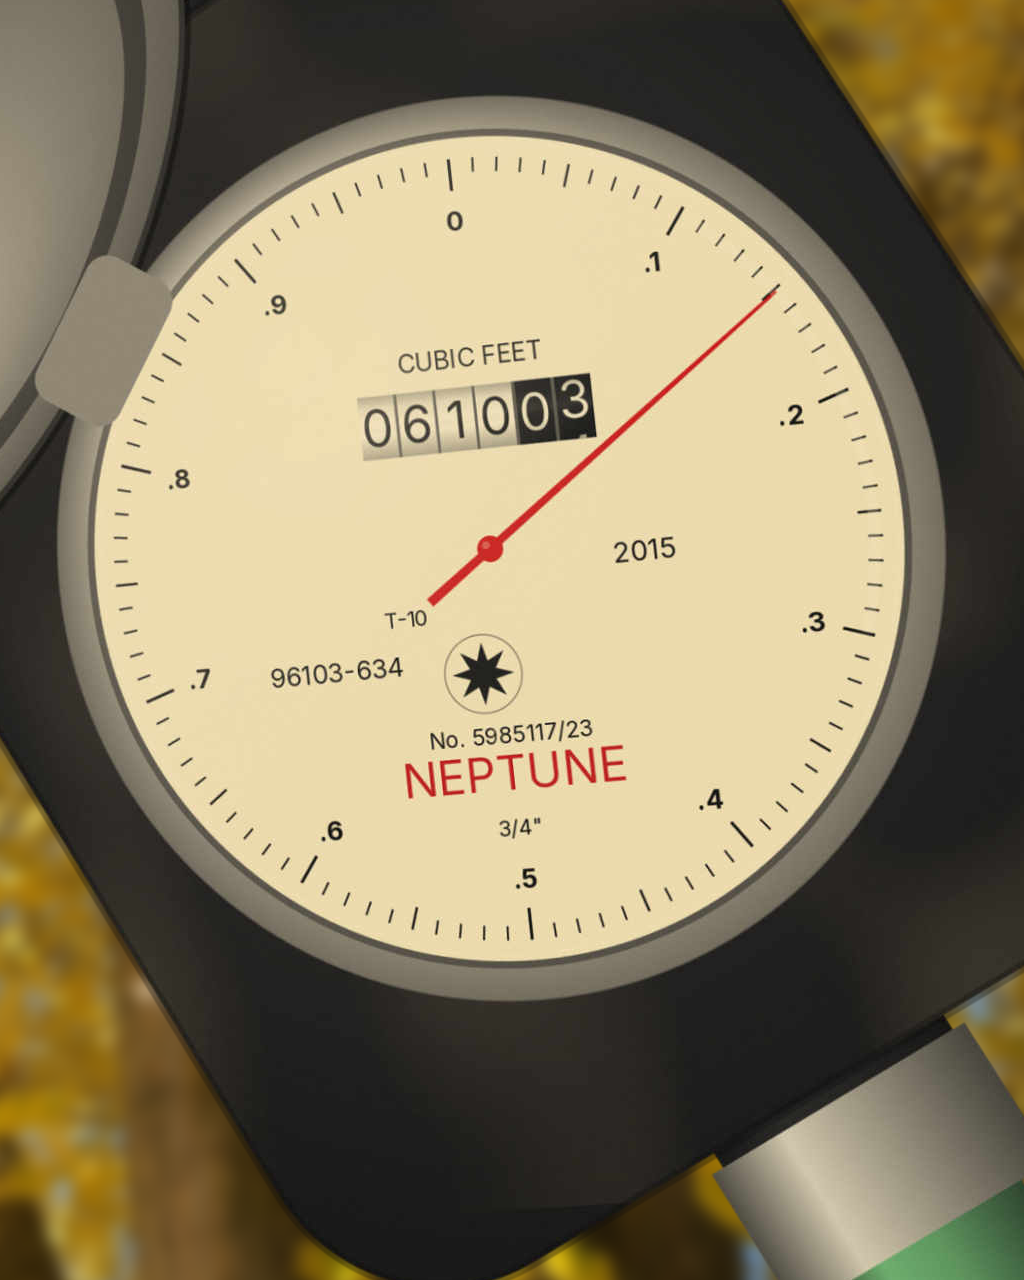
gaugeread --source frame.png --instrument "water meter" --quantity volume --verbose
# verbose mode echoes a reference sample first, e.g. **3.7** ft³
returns **61003.15** ft³
